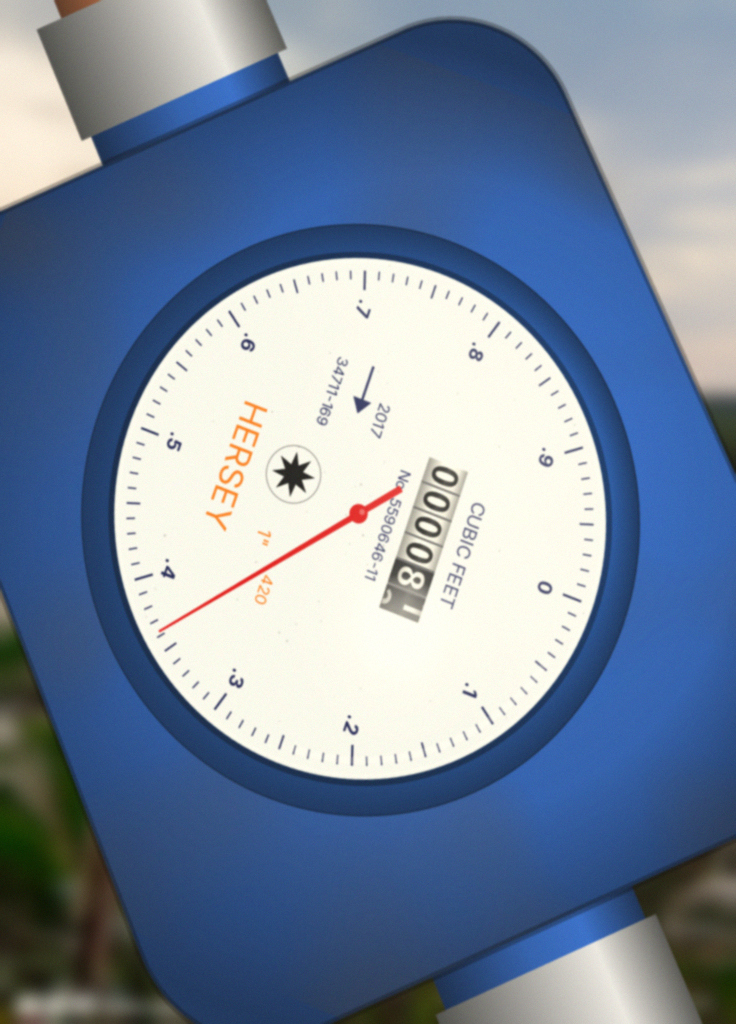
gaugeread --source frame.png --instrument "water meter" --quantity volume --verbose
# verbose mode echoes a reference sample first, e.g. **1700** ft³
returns **81.36** ft³
